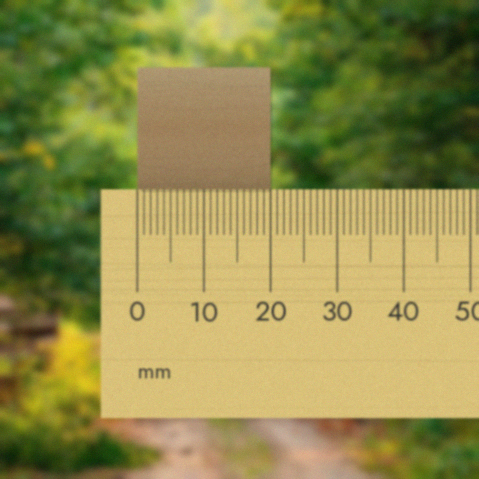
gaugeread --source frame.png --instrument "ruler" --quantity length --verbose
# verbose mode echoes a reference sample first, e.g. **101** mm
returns **20** mm
